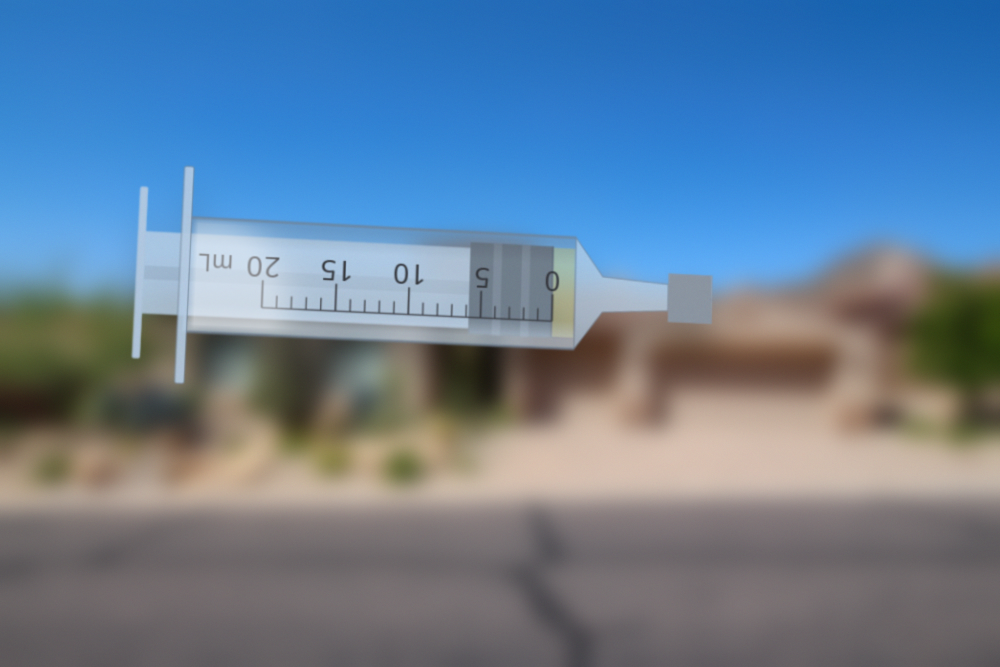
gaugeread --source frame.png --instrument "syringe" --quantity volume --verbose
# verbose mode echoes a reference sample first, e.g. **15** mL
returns **0** mL
